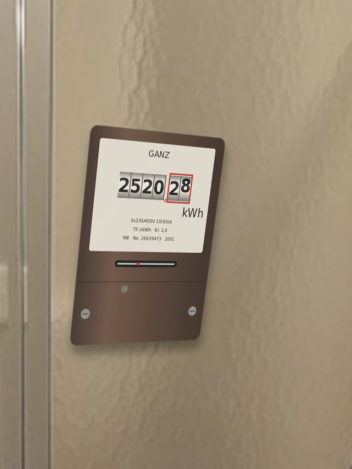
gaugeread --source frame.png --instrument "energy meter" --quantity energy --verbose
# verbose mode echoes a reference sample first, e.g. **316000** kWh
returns **2520.28** kWh
